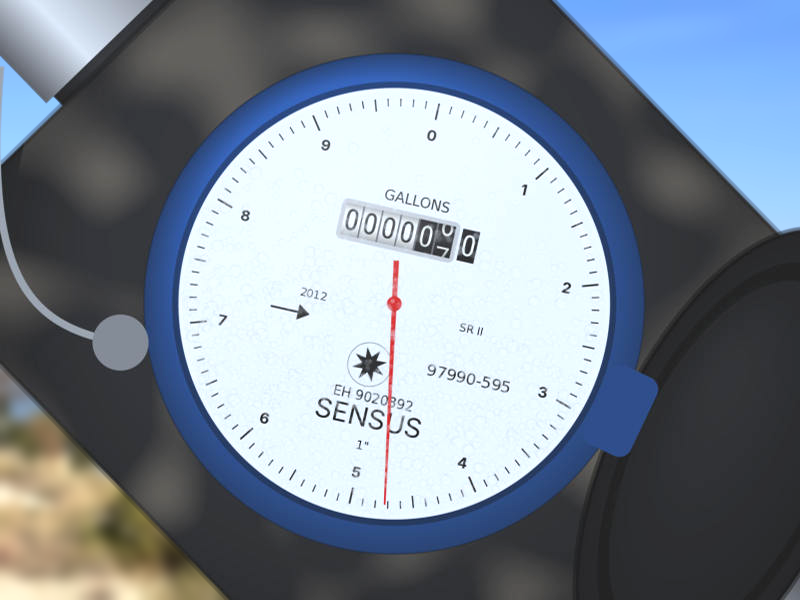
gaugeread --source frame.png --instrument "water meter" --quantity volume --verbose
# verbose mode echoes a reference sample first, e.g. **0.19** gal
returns **64.7** gal
